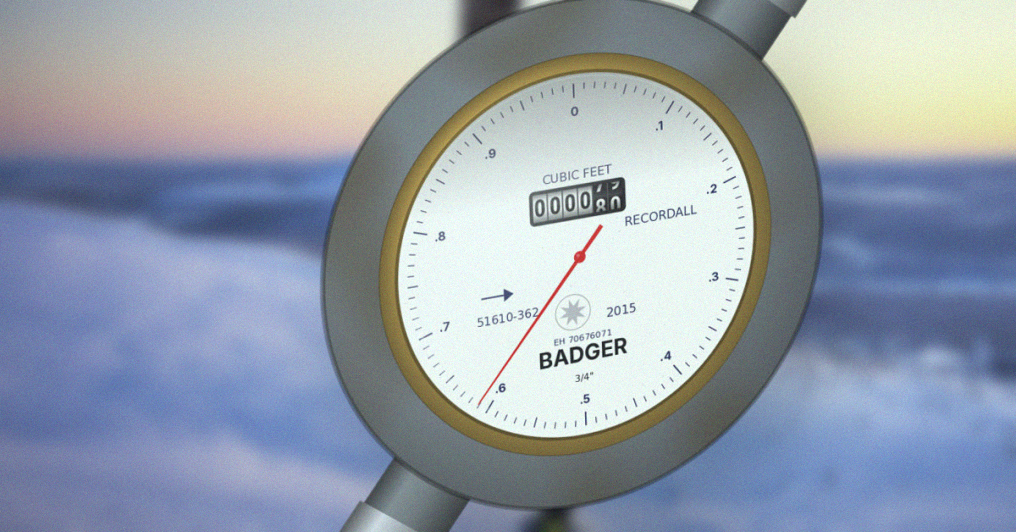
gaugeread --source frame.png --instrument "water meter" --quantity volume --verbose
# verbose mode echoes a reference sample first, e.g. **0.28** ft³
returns **79.61** ft³
